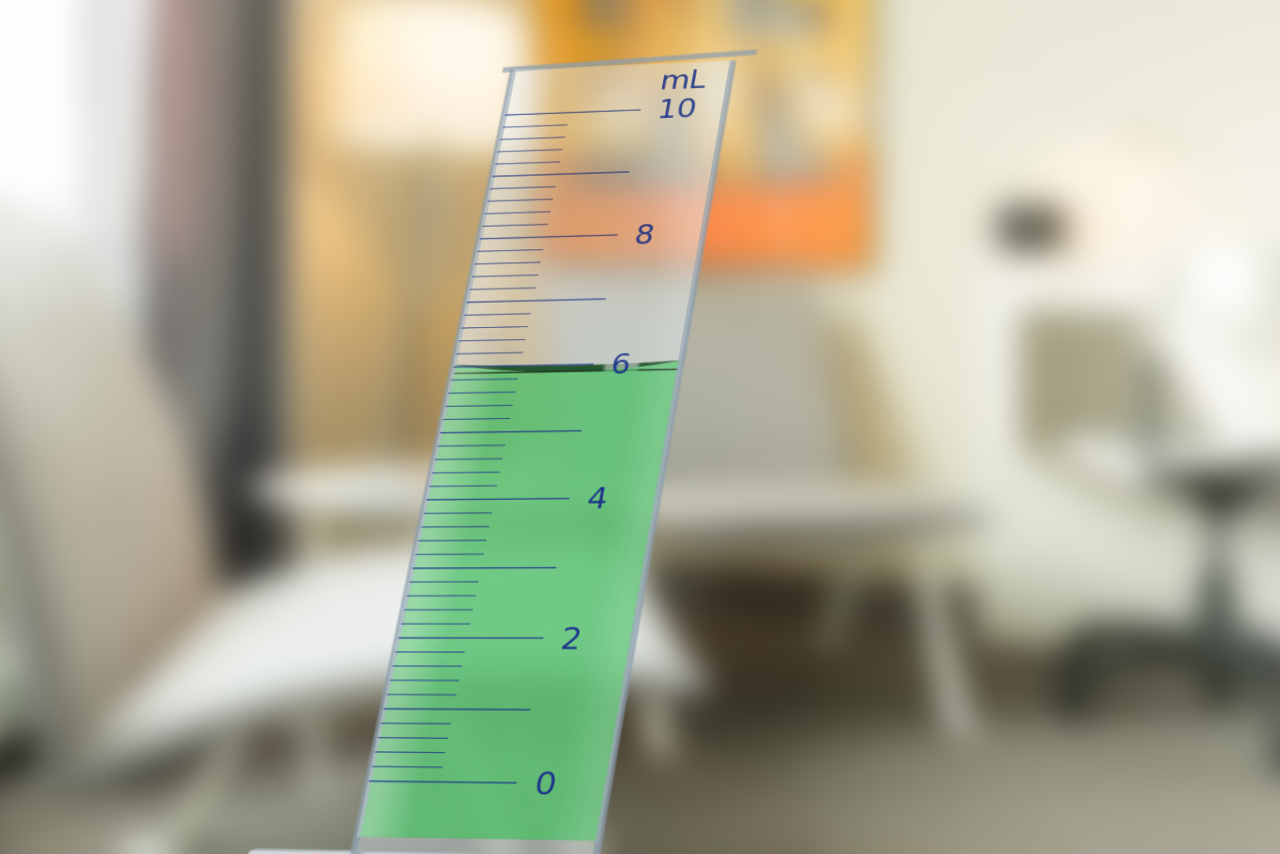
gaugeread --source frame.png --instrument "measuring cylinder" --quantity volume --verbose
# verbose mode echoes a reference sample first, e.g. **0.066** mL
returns **5.9** mL
